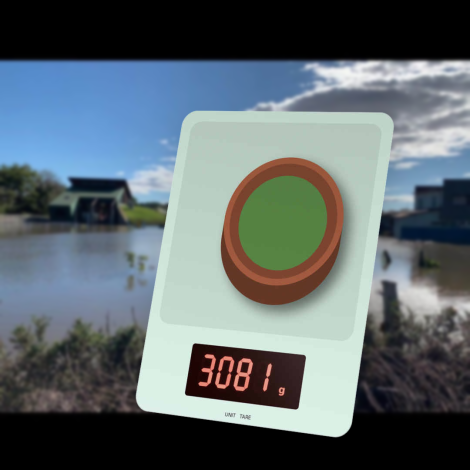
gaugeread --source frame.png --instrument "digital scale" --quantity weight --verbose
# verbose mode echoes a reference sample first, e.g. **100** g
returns **3081** g
